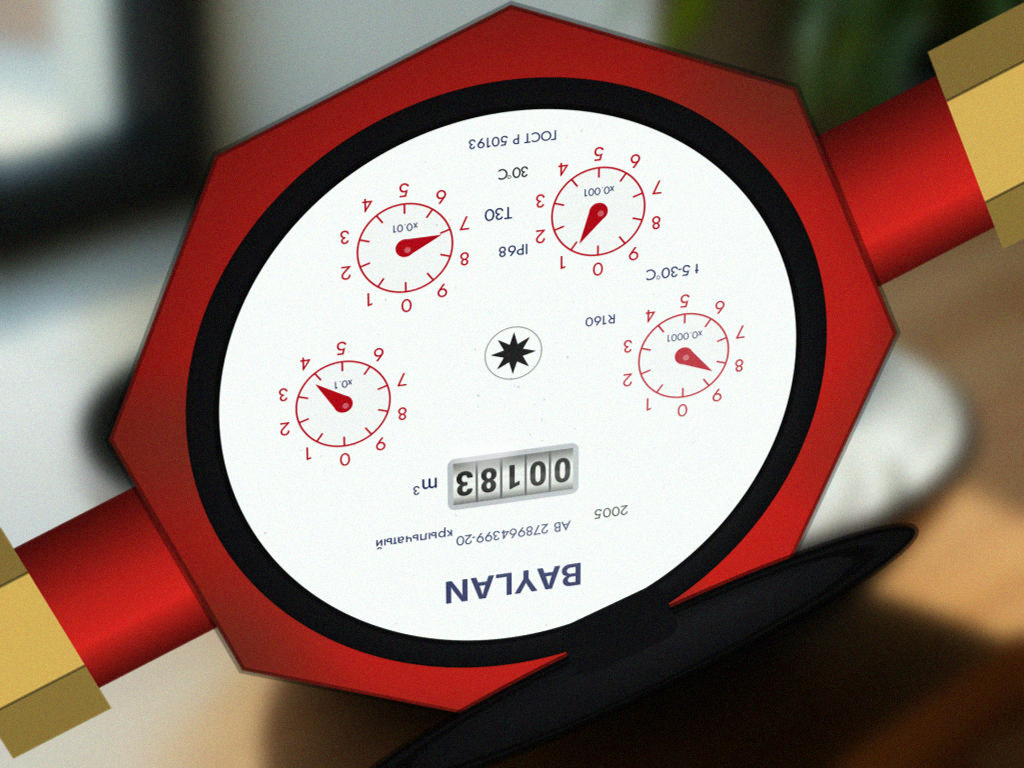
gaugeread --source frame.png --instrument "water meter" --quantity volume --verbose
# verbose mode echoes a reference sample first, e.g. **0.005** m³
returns **183.3708** m³
